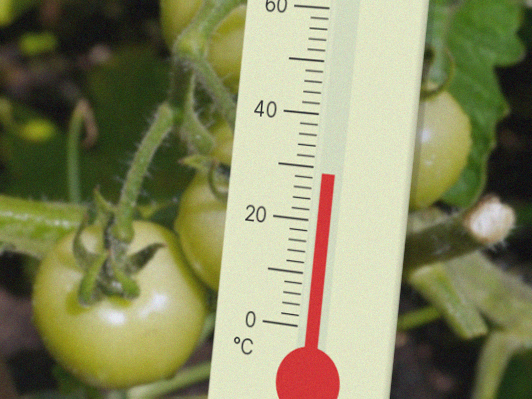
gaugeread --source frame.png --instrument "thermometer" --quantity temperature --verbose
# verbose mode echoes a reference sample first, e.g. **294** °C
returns **29** °C
